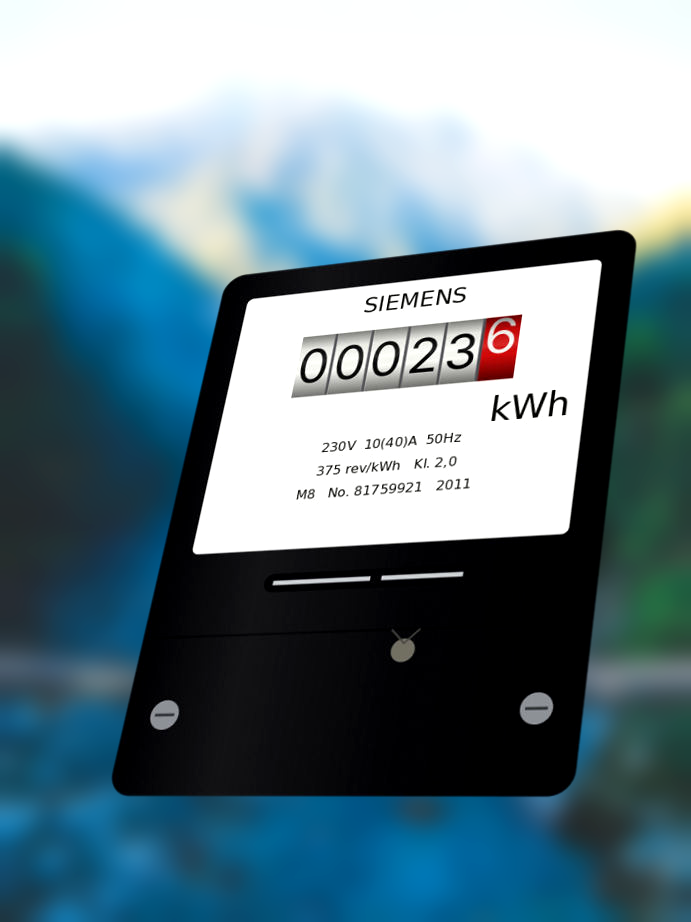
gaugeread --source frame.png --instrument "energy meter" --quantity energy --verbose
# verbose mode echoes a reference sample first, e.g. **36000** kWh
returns **23.6** kWh
